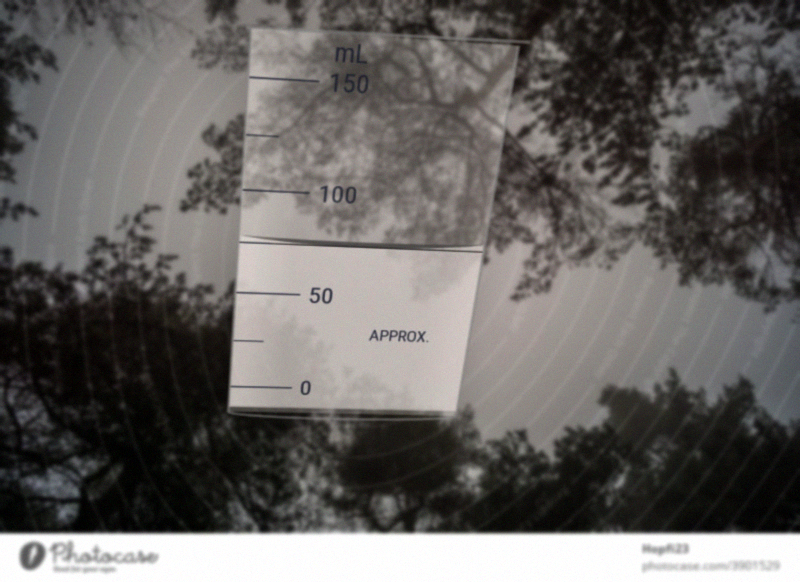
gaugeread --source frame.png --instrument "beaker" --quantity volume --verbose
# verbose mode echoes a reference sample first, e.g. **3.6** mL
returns **75** mL
